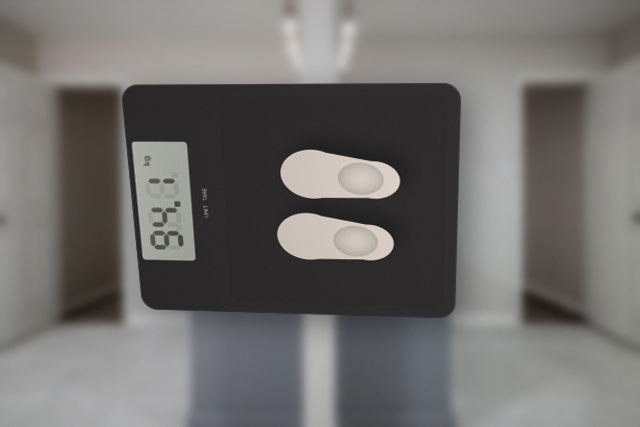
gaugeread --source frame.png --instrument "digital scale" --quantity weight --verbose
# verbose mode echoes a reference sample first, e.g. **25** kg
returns **94.1** kg
